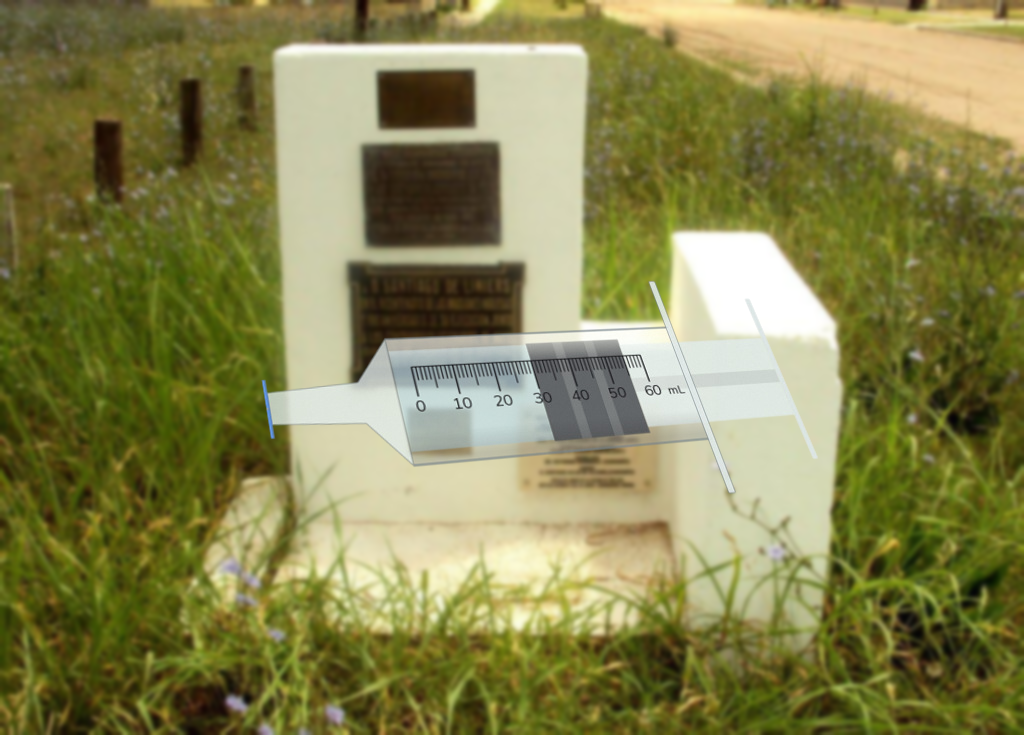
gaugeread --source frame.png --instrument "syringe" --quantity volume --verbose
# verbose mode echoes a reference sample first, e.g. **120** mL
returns **30** mL
